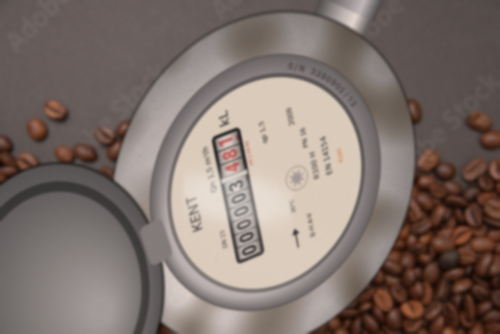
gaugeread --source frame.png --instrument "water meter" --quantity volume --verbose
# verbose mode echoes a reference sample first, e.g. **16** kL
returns **3.481** kL
